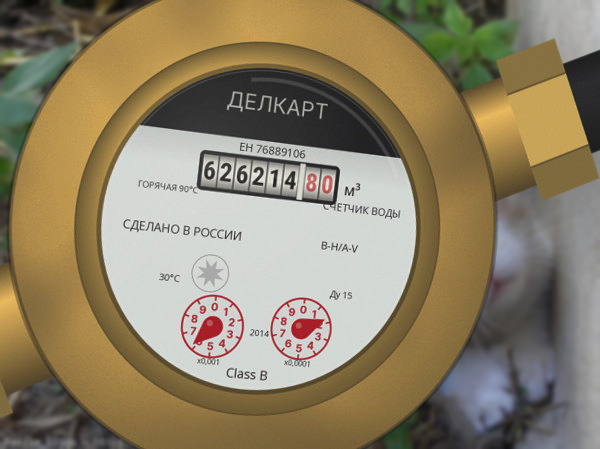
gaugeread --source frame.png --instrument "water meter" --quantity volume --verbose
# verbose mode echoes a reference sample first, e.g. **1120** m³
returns **626214.8061** m³
